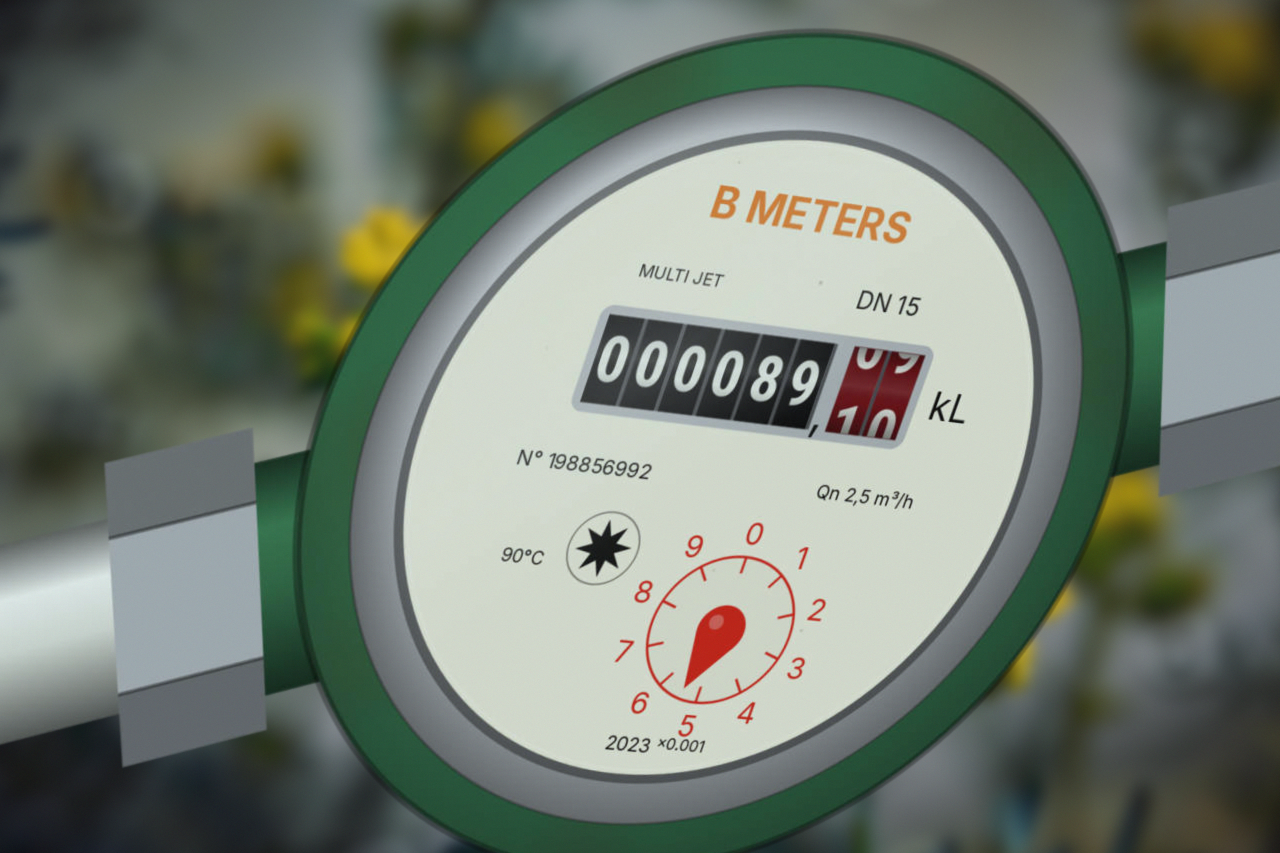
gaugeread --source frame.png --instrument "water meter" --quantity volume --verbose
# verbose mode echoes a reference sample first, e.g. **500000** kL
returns **89.095** kL
